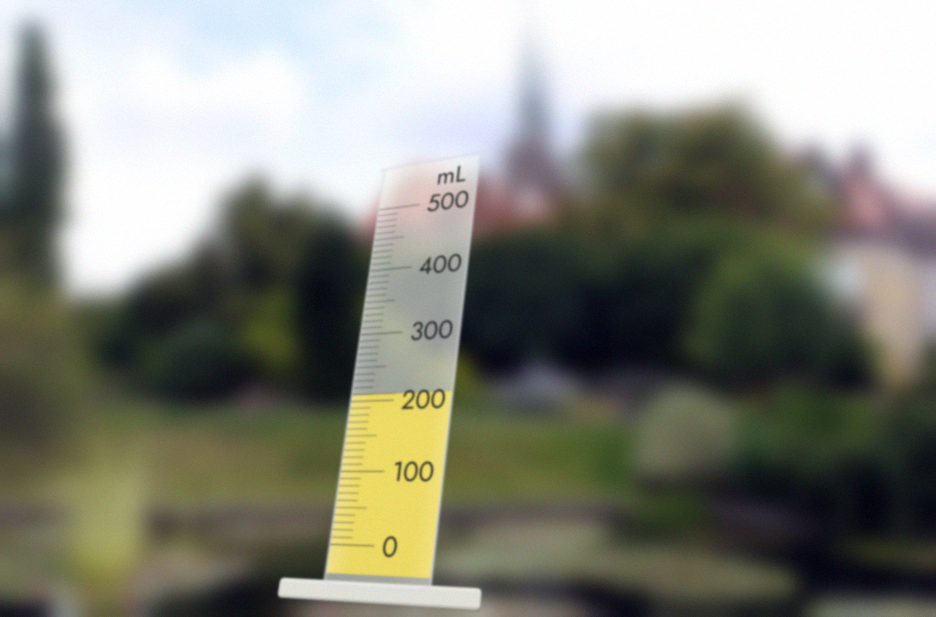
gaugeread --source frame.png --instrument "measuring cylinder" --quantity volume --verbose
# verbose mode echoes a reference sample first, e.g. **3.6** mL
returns **210** mL
